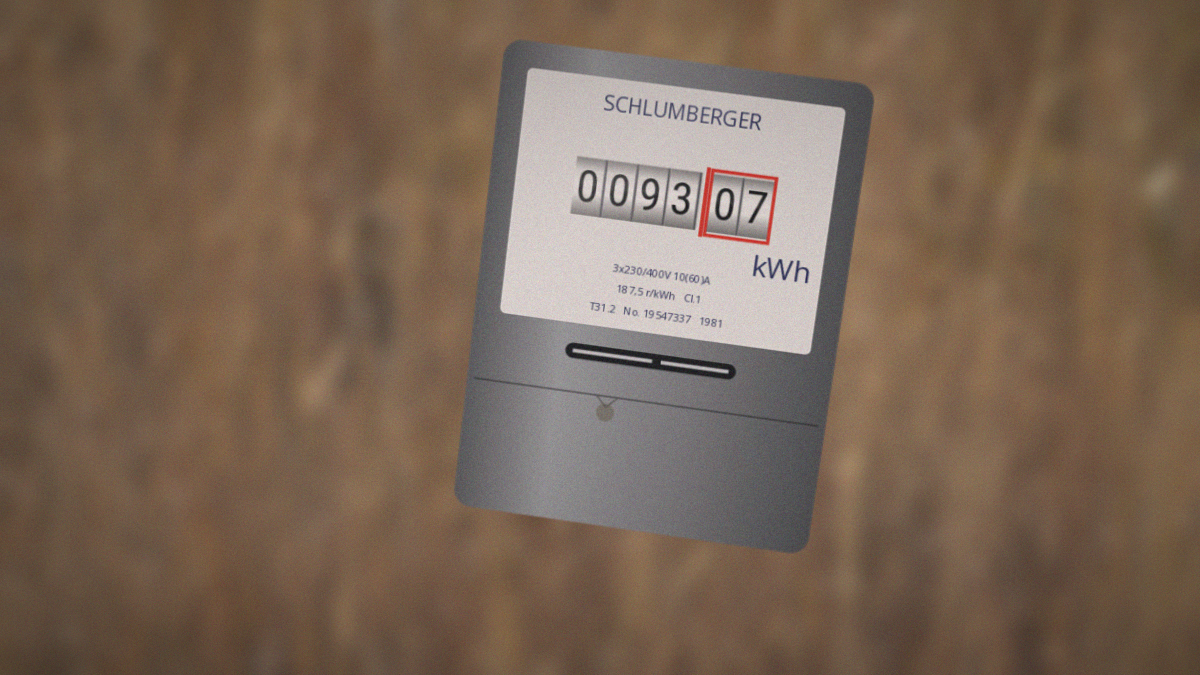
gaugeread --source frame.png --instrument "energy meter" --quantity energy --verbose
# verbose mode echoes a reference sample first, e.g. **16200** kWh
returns **93.07** kWh
